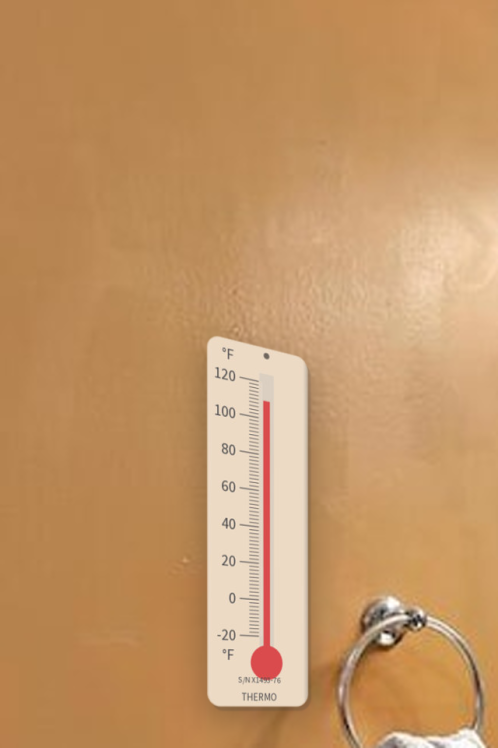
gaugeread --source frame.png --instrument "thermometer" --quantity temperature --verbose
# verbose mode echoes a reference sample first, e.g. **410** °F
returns **110** °F
